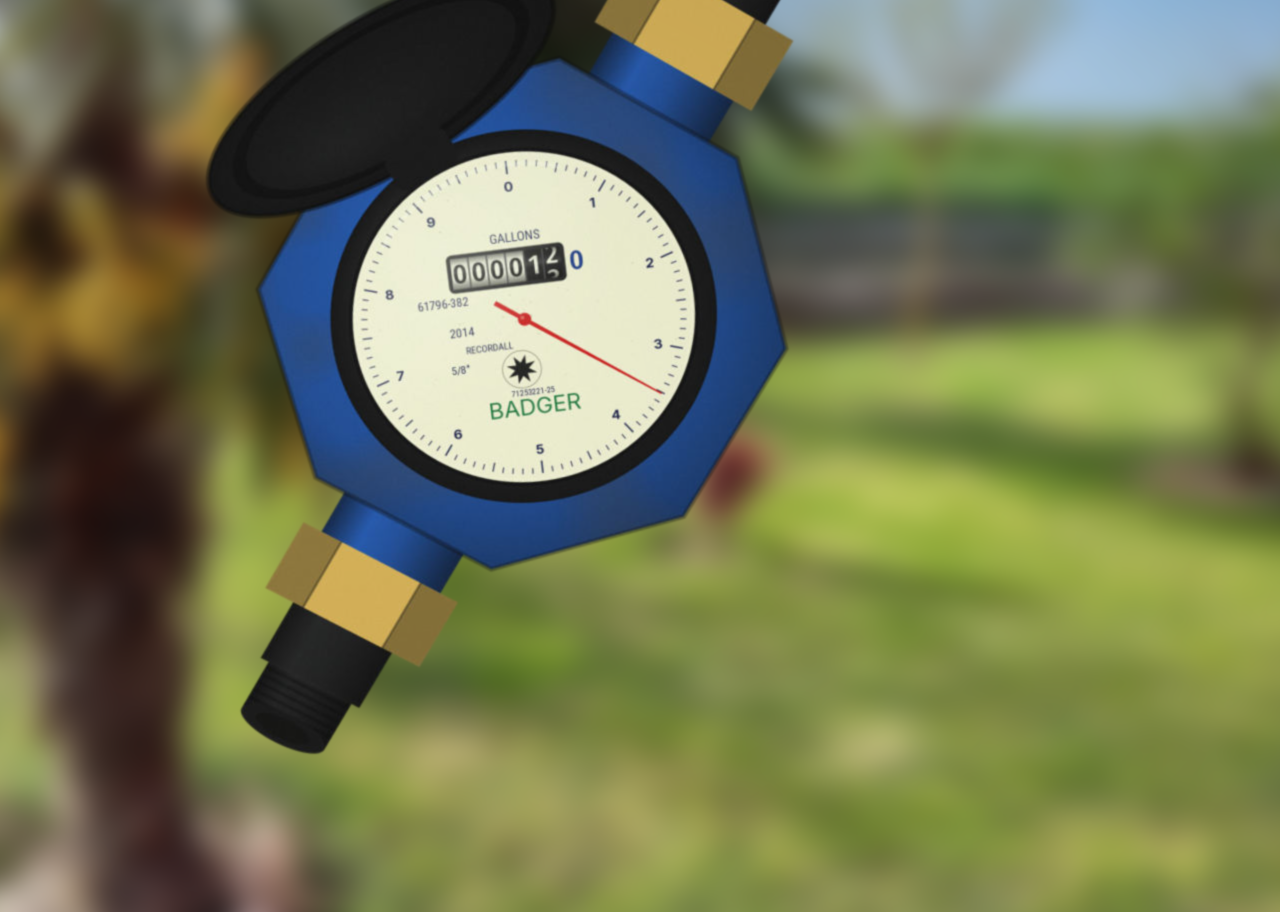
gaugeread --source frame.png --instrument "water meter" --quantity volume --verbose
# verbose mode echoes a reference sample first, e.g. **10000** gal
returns **123.5** gal
